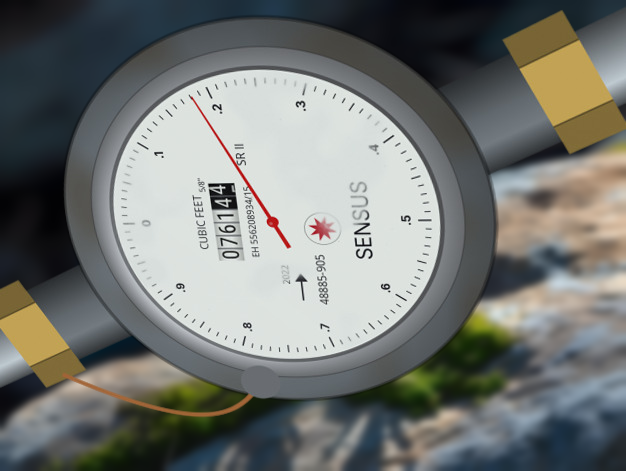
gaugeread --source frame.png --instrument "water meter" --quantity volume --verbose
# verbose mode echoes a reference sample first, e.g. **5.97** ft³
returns **76144.18** ft³
